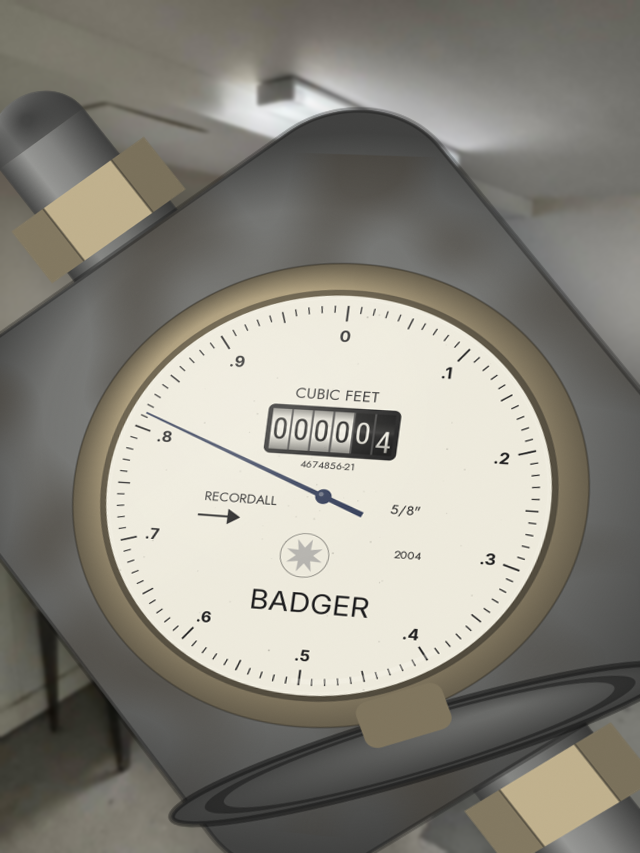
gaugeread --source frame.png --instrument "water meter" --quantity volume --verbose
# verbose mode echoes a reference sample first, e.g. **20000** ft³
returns **3.81** ft³
